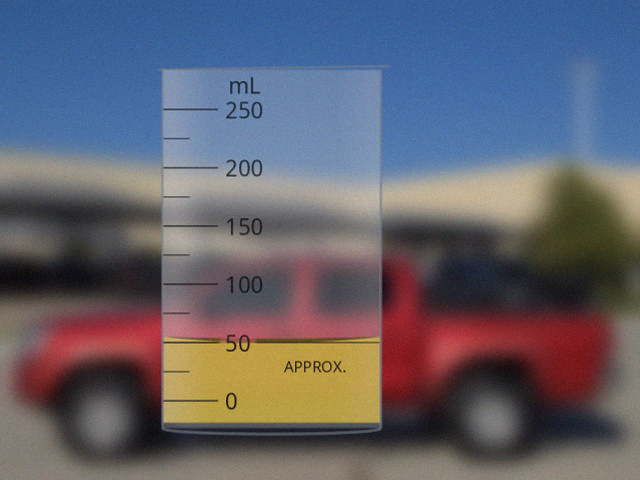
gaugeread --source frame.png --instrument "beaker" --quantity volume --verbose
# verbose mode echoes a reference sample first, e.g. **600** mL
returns **50** mL
